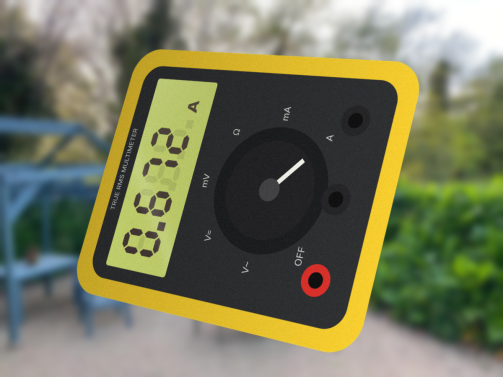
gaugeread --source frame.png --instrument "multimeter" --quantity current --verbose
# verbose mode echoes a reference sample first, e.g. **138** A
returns **0.672** A
